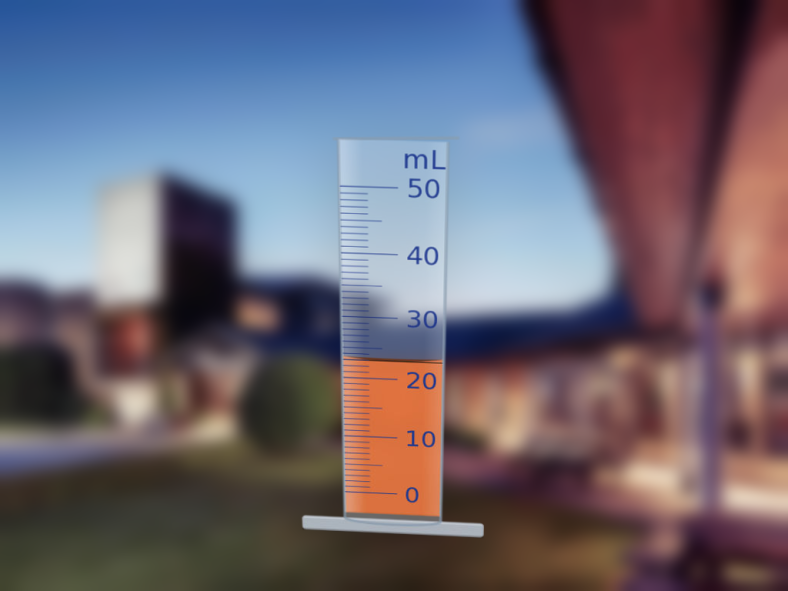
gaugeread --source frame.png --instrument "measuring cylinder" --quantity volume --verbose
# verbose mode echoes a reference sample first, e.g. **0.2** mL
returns **23** mL
